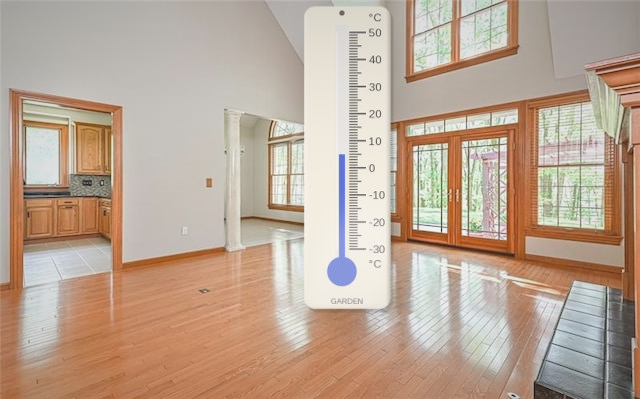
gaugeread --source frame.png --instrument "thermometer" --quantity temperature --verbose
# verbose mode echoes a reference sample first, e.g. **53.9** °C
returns **5** °C
